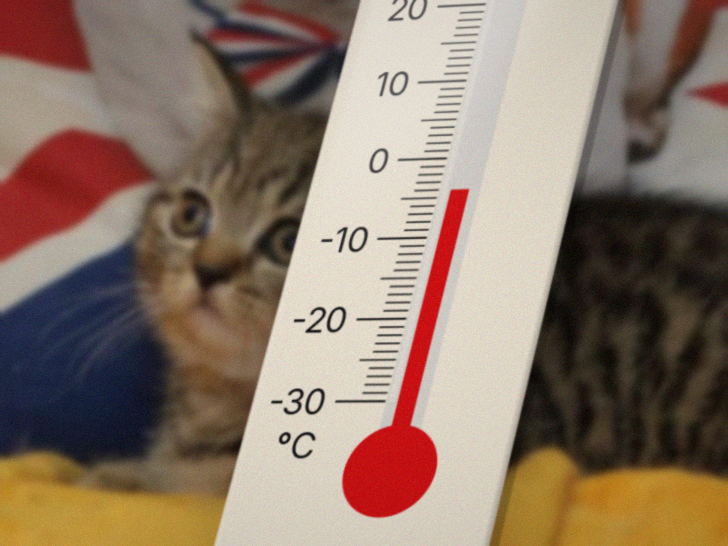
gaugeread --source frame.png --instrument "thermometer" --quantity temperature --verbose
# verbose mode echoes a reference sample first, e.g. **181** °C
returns **-4** °C
